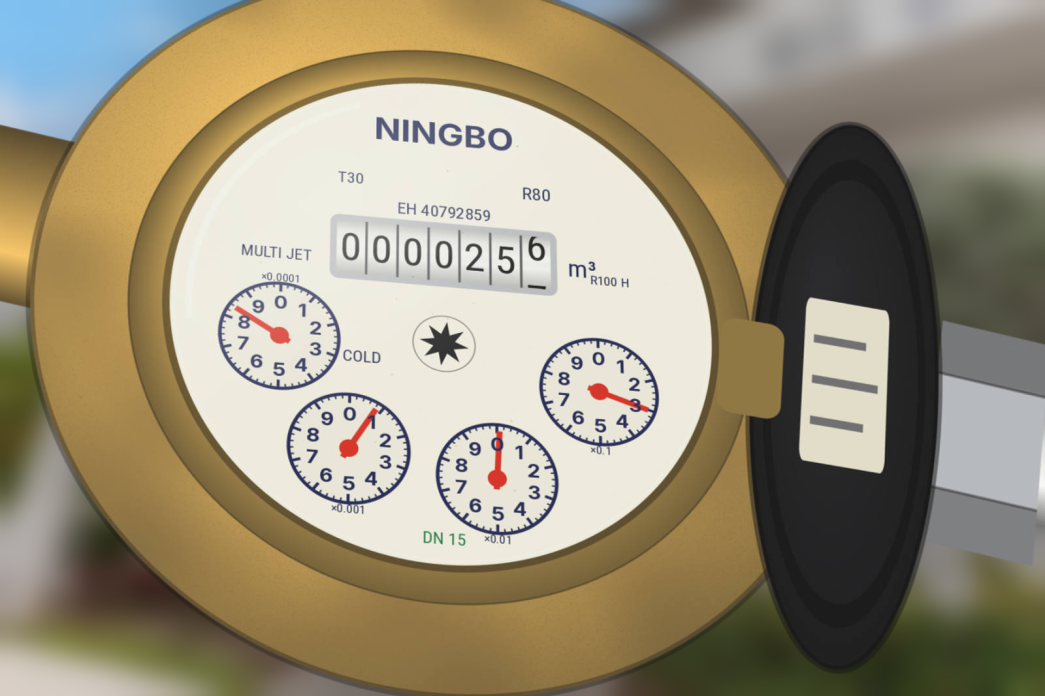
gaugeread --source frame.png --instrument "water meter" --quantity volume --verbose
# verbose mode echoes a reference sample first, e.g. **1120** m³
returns **256.3008** m³
